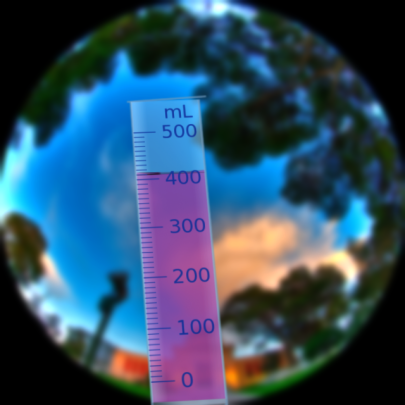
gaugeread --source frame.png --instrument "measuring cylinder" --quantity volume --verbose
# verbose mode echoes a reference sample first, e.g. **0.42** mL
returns **410** mL
